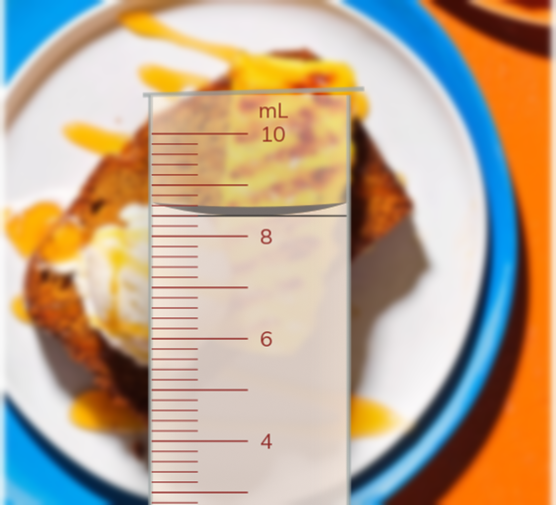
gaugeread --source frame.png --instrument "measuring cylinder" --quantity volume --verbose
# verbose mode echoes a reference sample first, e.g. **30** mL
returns **8.4** mL
